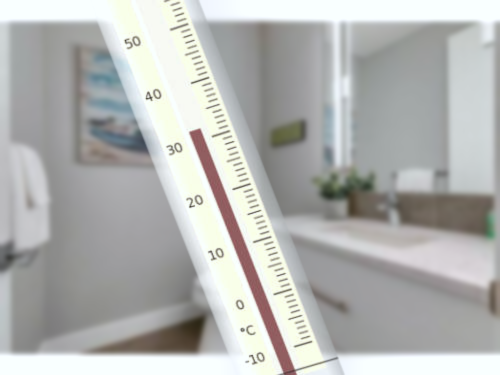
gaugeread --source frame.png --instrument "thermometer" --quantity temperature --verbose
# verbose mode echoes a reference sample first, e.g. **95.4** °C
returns **32** °C
